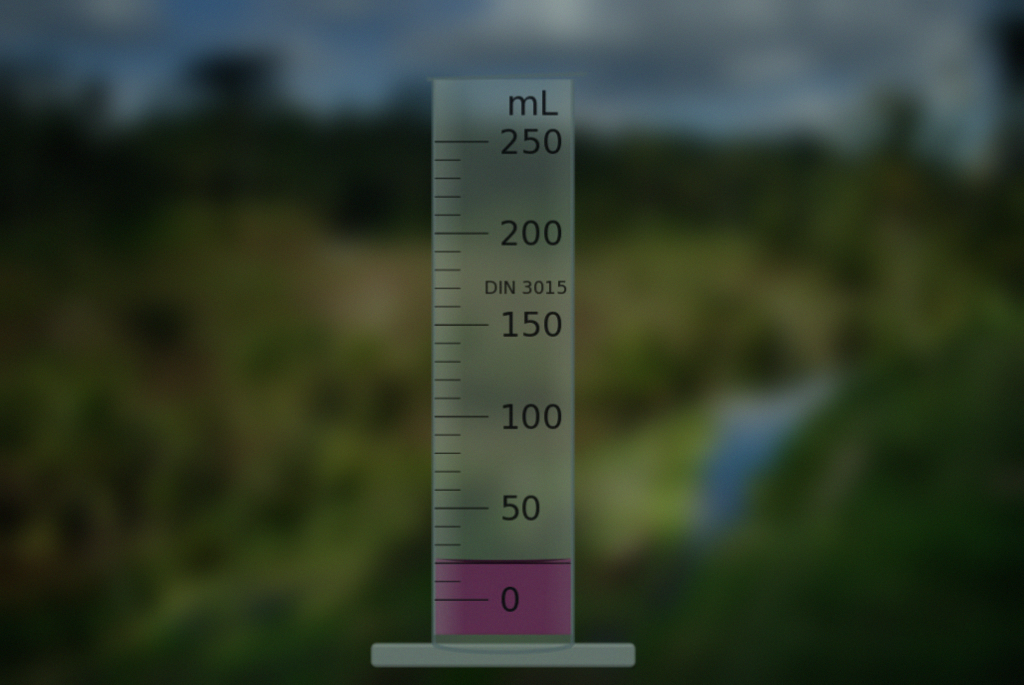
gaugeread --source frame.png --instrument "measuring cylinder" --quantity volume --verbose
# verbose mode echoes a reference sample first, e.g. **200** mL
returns **20** mL
